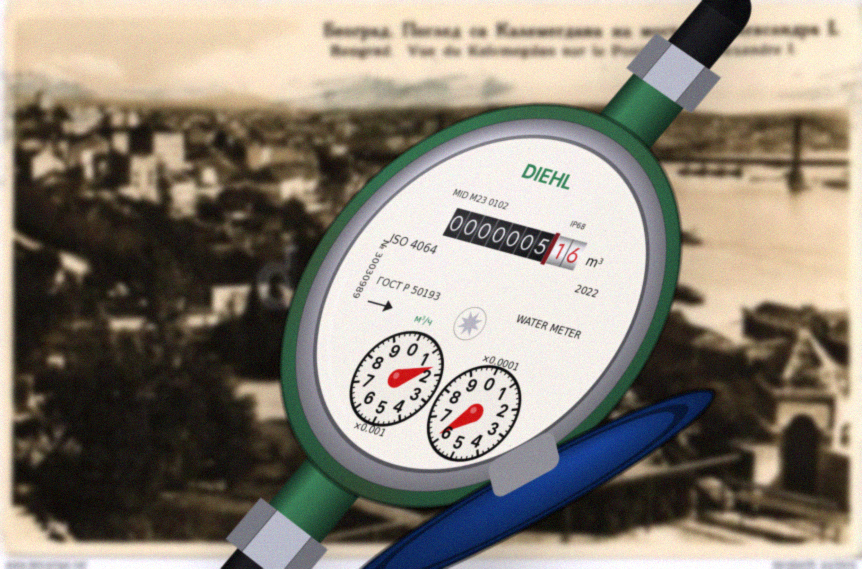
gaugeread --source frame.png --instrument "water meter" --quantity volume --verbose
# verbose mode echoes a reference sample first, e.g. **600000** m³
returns **5.1616** m³
